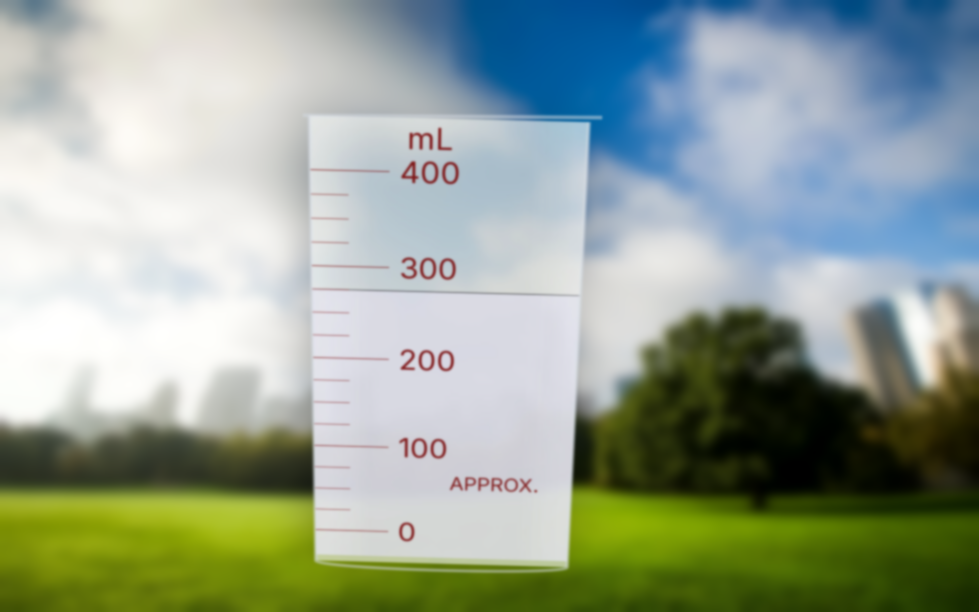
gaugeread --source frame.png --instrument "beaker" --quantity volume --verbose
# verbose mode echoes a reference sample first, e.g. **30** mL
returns **275** mL
